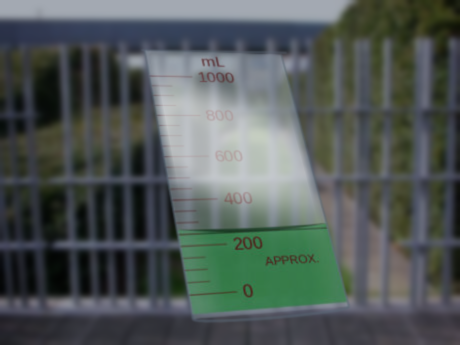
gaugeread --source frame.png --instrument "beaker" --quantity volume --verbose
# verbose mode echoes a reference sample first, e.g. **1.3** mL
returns **250** mL
